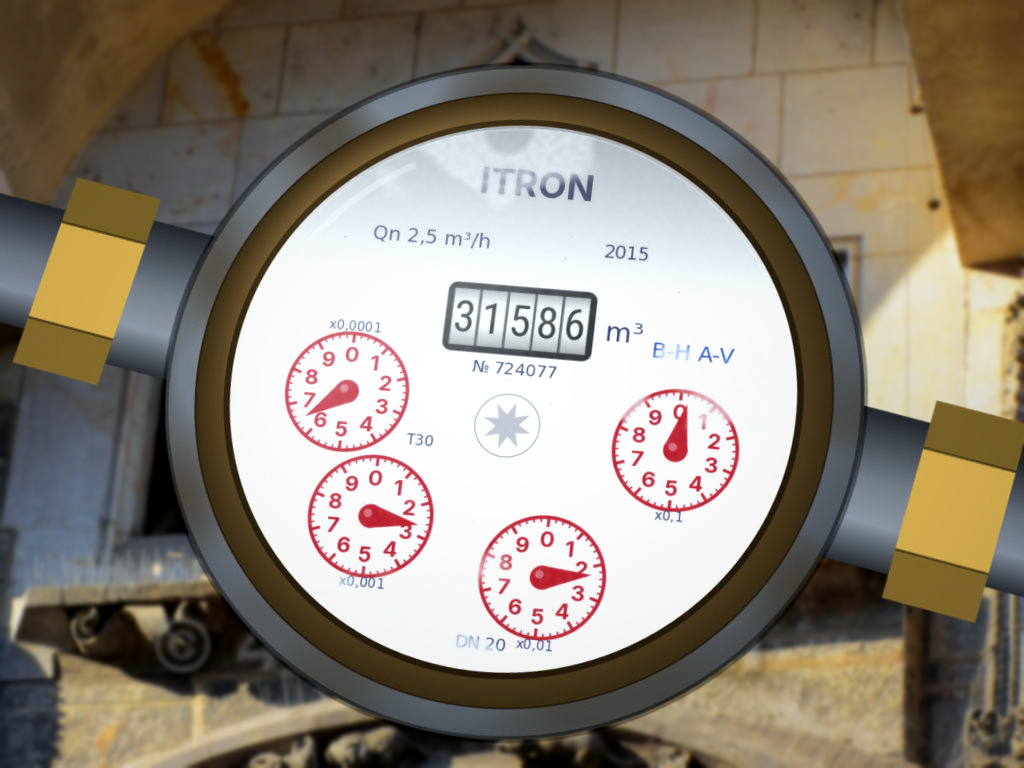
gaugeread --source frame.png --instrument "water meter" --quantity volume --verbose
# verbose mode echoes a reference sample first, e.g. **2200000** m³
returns **31586.0226** m³
